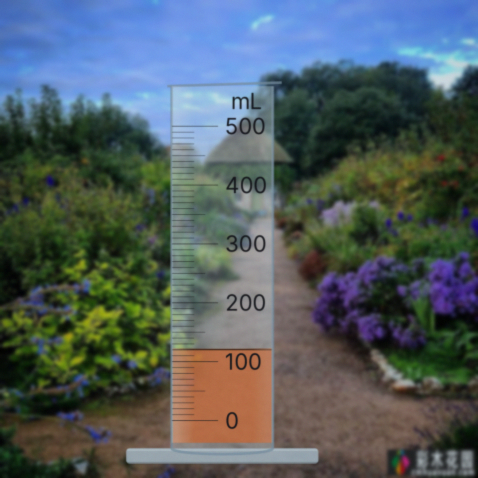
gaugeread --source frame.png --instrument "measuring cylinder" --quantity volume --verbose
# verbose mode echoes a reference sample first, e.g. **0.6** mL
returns **120** mL
